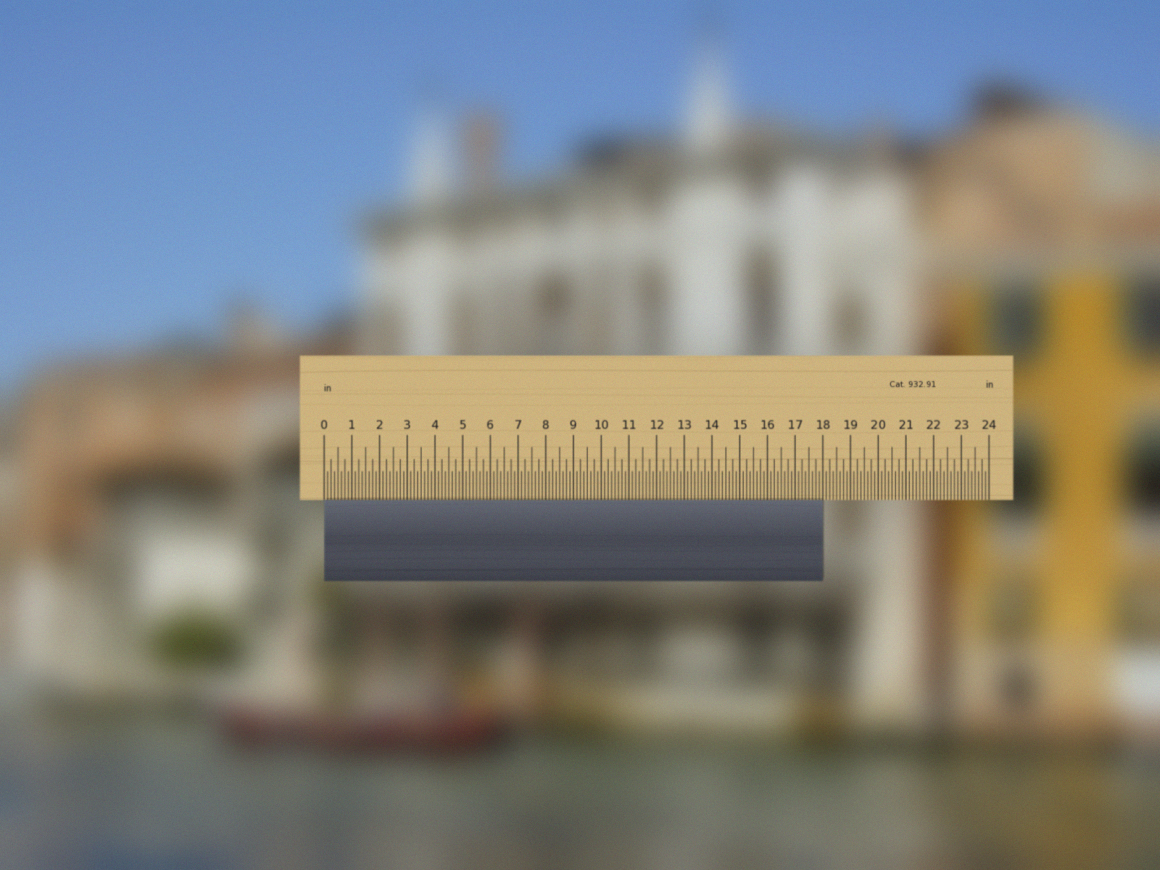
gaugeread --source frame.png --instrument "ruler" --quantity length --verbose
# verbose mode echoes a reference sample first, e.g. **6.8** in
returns **18** in
